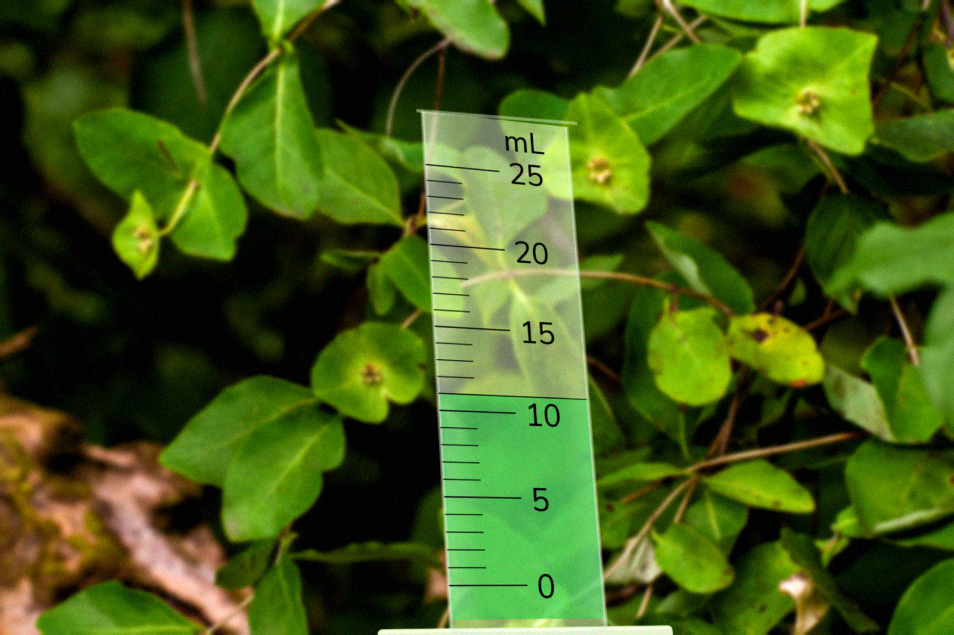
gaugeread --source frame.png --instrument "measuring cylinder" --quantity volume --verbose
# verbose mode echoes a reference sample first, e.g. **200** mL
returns **11** mL
